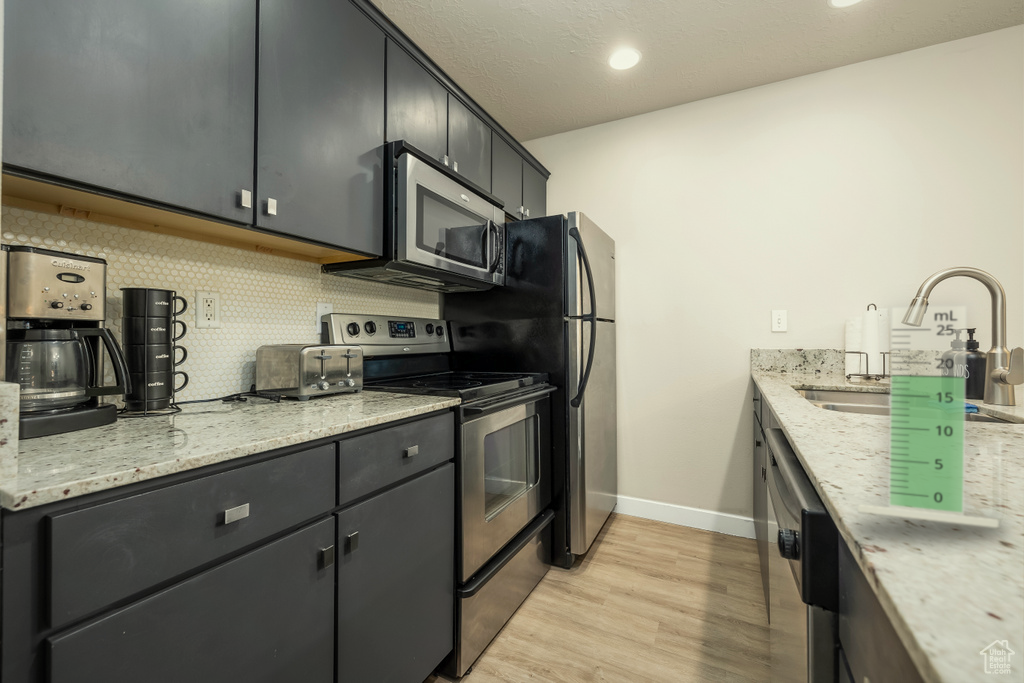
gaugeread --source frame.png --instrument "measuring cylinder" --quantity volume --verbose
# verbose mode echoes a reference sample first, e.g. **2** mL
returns **18** mL
